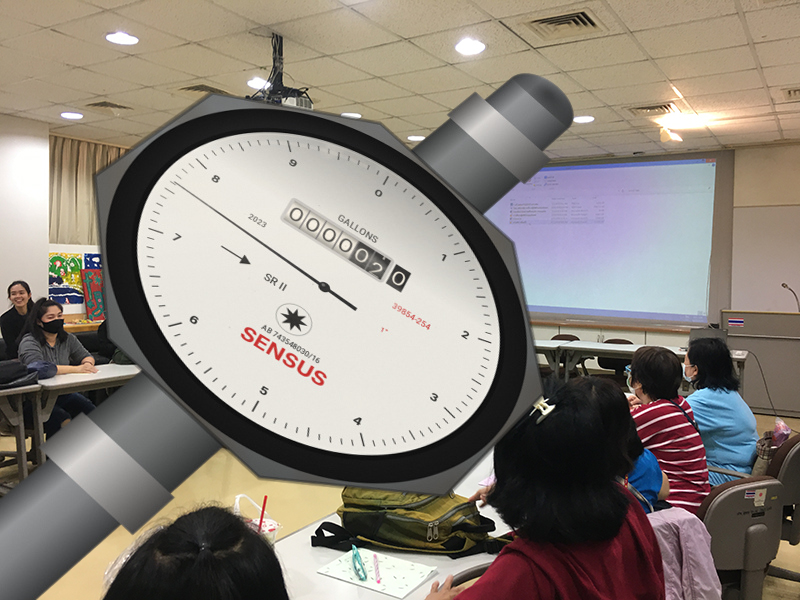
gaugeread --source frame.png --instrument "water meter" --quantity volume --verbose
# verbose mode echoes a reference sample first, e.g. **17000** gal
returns **17.6** gal
